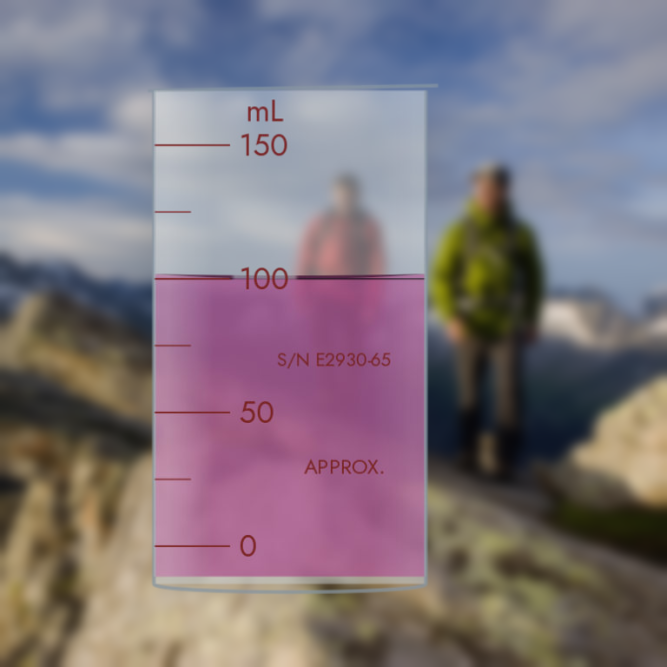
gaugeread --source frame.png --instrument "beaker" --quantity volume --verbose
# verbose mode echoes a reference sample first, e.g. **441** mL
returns **100** mL
